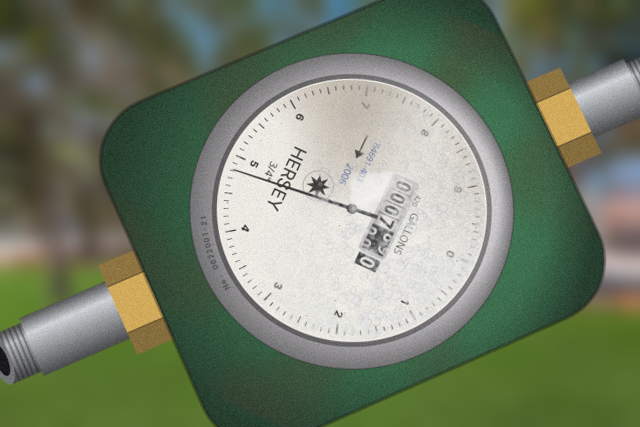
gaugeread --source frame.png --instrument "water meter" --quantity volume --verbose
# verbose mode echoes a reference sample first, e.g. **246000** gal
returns **7894.8** gal
